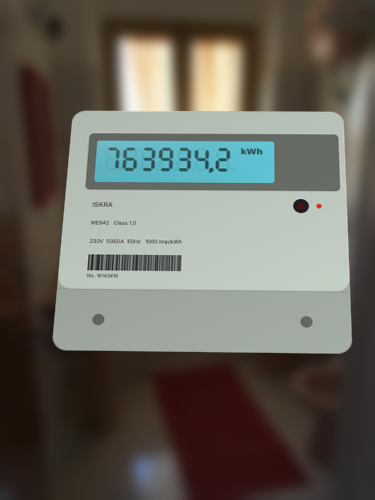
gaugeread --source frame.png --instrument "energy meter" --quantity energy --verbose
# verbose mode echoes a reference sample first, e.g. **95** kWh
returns **763934.2** kWh
